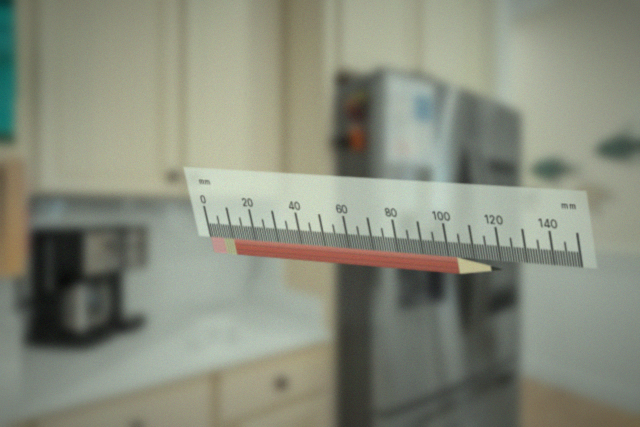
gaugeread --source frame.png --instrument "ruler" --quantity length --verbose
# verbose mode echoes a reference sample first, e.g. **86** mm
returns **120** mm
